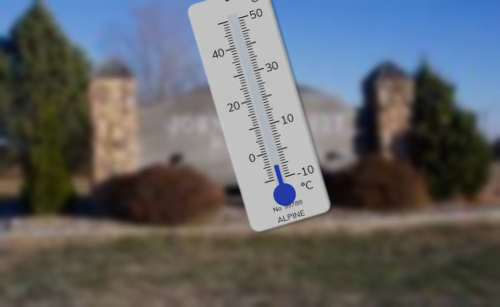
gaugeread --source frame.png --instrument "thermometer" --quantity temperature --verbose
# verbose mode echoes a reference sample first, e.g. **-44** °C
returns **-5** °C
